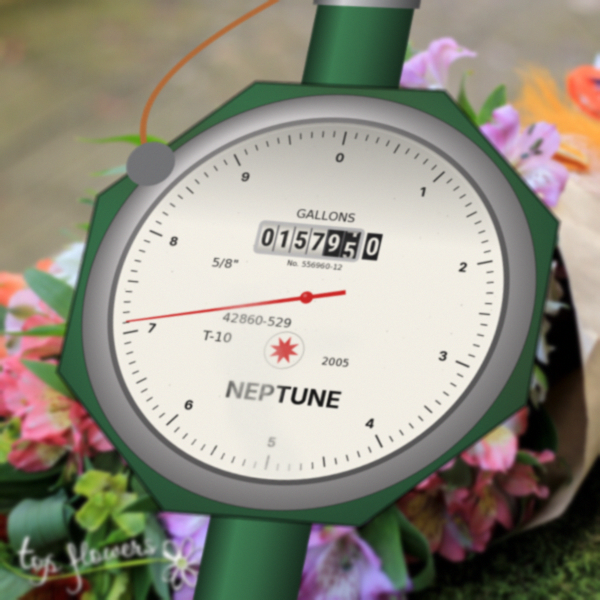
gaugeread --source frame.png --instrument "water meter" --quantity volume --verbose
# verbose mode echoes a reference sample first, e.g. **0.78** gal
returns **157947.1** gal
